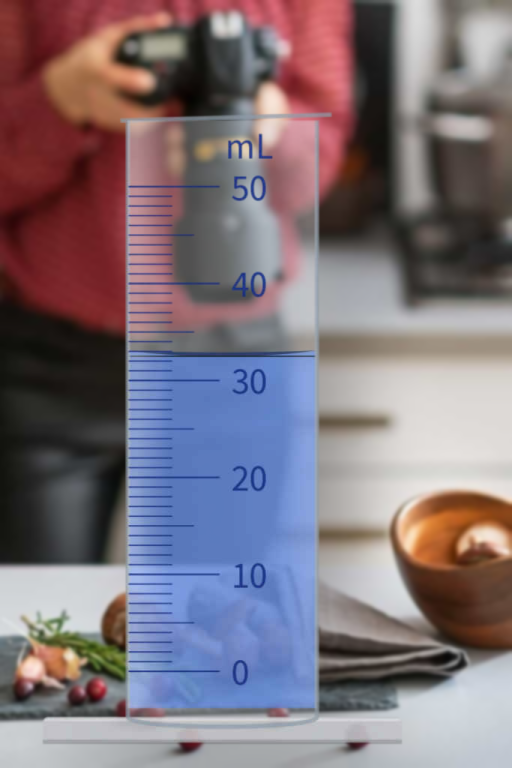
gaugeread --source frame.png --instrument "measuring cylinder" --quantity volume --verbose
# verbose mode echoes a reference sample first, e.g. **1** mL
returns **32.5** mL
